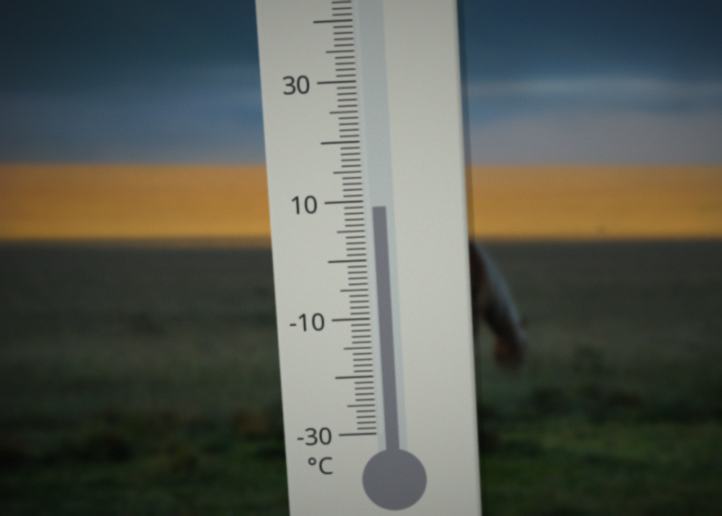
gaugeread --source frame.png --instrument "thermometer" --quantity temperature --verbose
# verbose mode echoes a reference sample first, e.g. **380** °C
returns **9** °C
